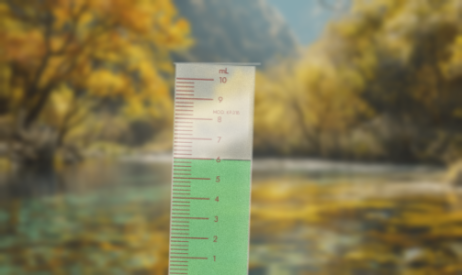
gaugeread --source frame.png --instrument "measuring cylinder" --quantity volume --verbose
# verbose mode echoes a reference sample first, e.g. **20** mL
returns **6** mL
